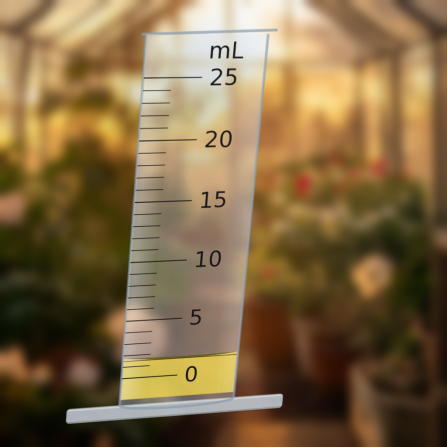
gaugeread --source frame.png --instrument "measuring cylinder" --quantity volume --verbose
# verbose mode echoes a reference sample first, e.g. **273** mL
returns **1.5** mL
